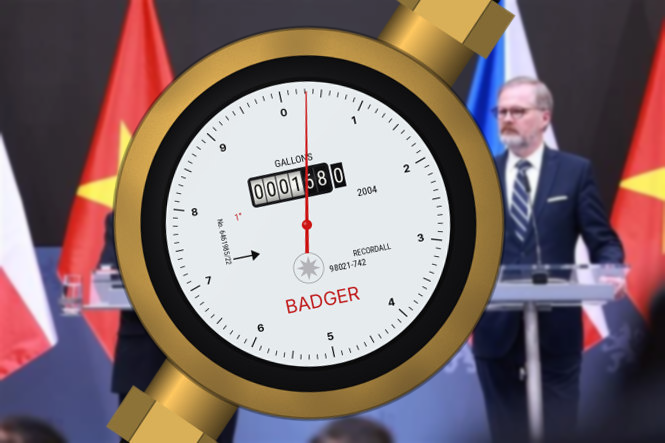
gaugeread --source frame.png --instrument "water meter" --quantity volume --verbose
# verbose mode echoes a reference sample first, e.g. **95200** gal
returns **1680.3** gal
